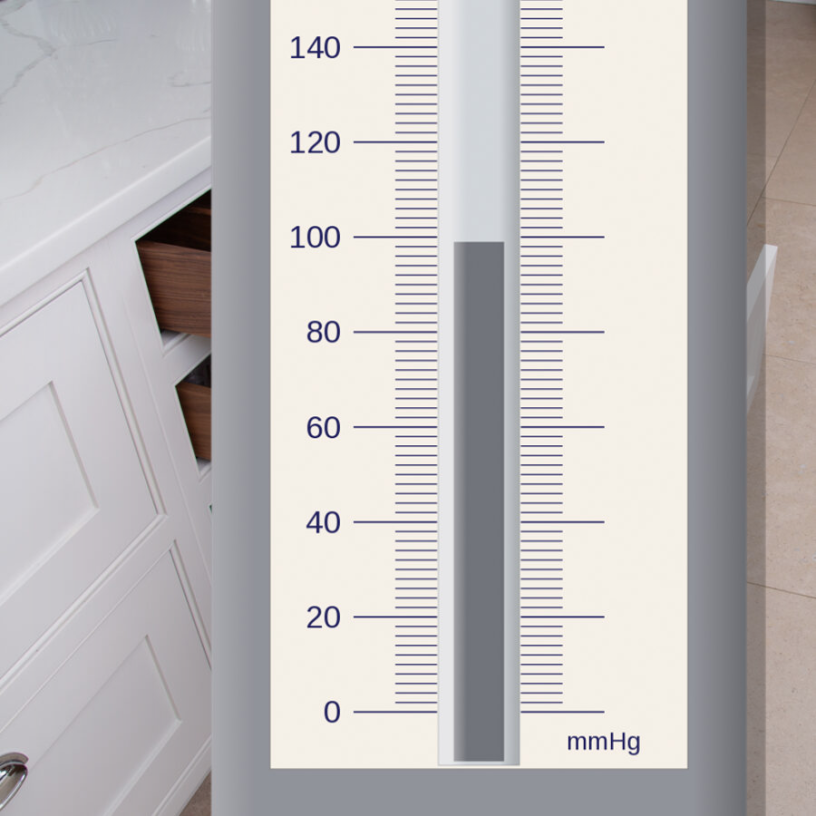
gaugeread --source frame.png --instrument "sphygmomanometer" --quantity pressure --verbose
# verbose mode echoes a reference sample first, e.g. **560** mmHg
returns **99** mmHg
